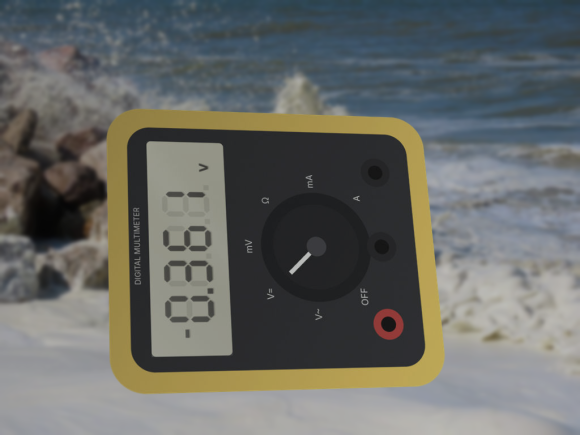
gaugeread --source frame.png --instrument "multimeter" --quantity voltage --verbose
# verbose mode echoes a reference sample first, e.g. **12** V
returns **-0.361** V
